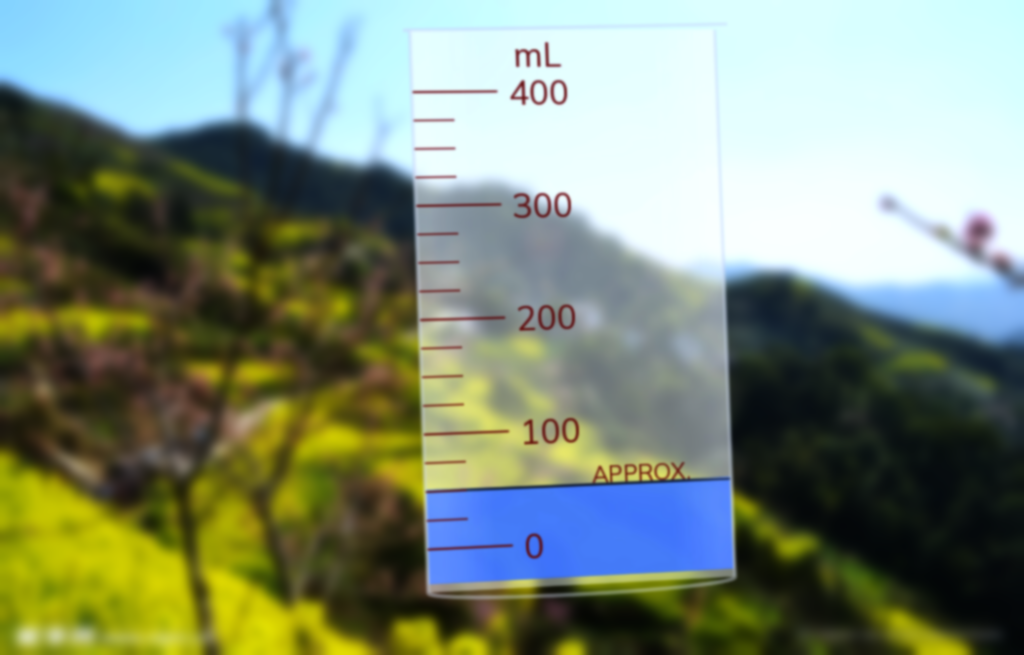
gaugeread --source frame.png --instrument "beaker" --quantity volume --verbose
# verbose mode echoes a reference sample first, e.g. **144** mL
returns **50** mL
